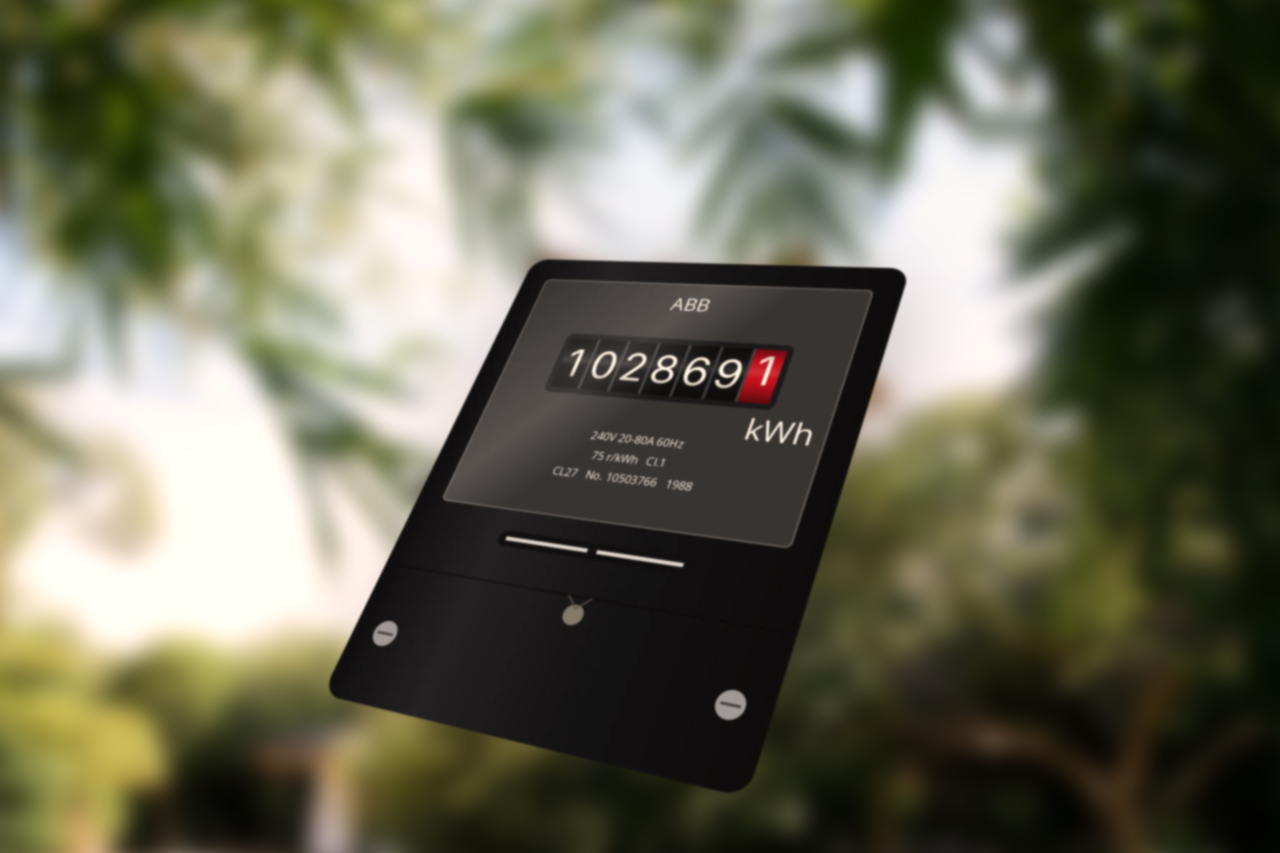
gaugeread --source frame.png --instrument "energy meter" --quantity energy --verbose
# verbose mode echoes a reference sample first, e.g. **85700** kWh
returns **102869.1** kWh
